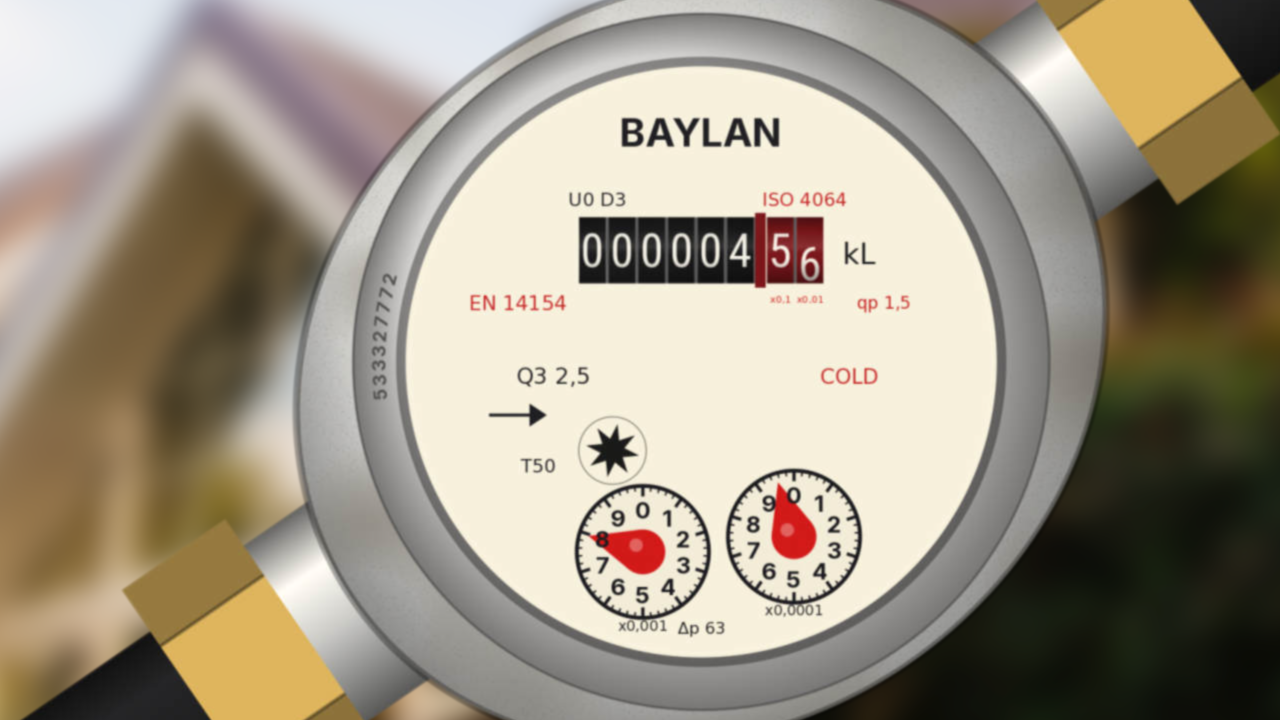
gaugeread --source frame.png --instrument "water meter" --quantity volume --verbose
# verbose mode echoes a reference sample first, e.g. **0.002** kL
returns **4.5579** kL
